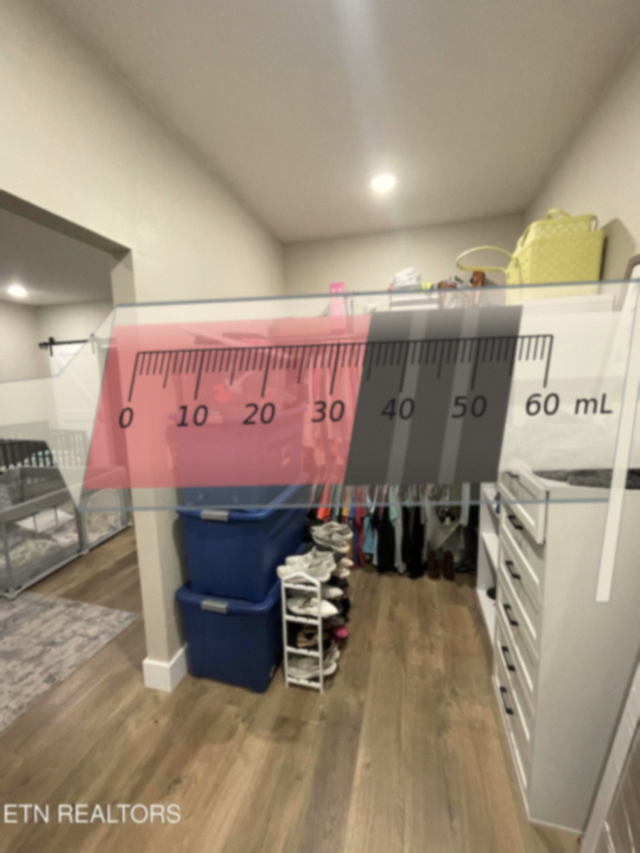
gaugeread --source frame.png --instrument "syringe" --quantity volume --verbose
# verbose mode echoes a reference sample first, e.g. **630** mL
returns **34** mL
